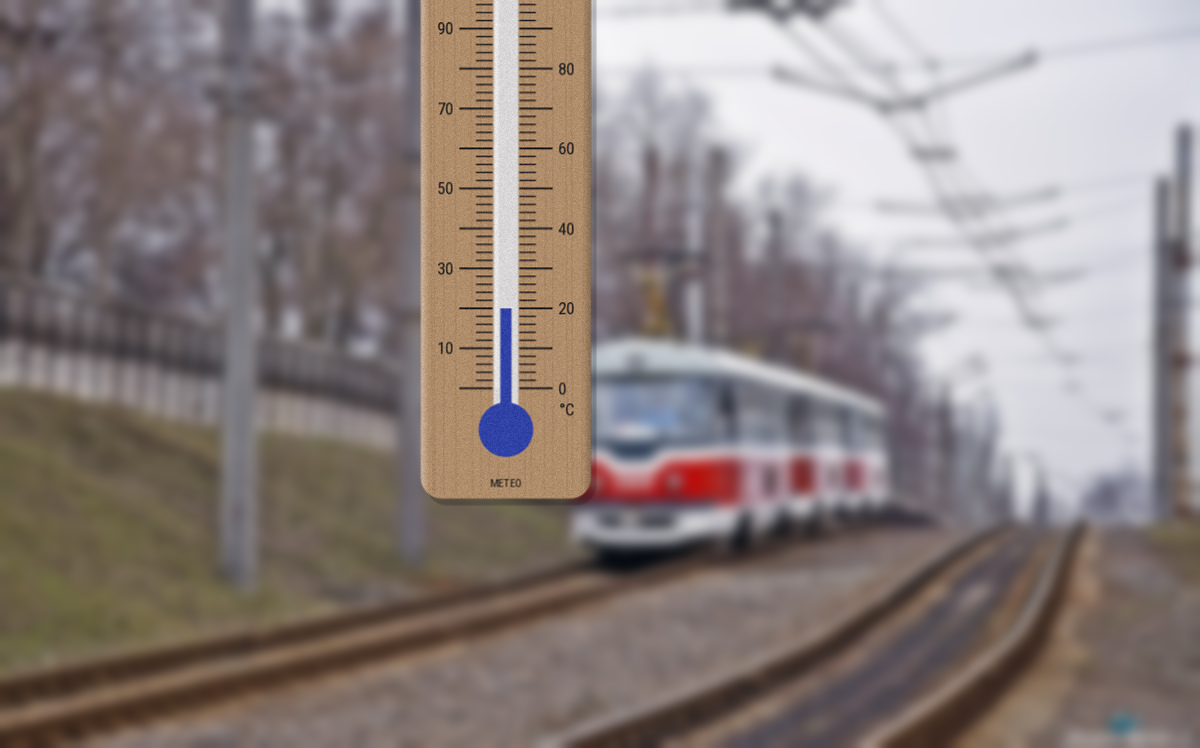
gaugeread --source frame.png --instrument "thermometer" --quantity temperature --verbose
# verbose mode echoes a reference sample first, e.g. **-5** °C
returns **20** °C
